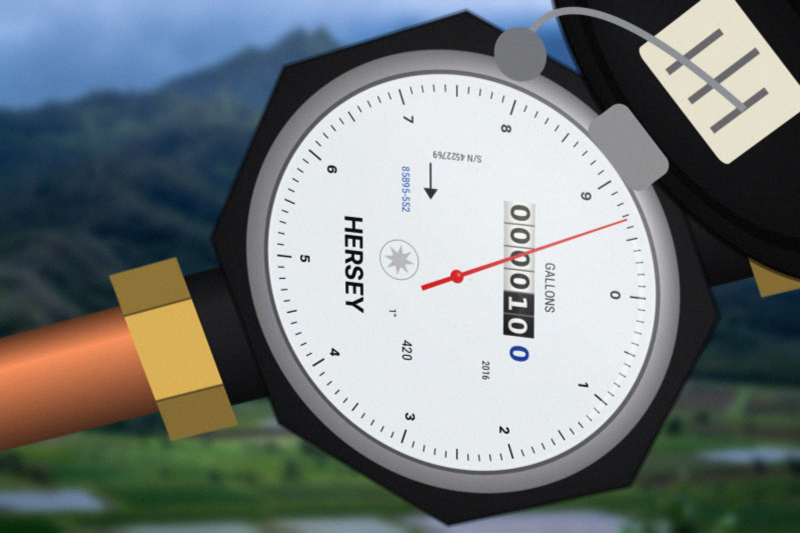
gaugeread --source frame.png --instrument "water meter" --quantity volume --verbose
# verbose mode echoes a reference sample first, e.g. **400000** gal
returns **99.3** gal
